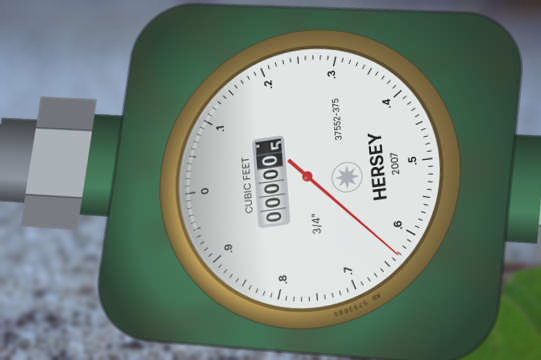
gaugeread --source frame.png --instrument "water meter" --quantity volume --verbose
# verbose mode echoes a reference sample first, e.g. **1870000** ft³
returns **4.63** ft³
